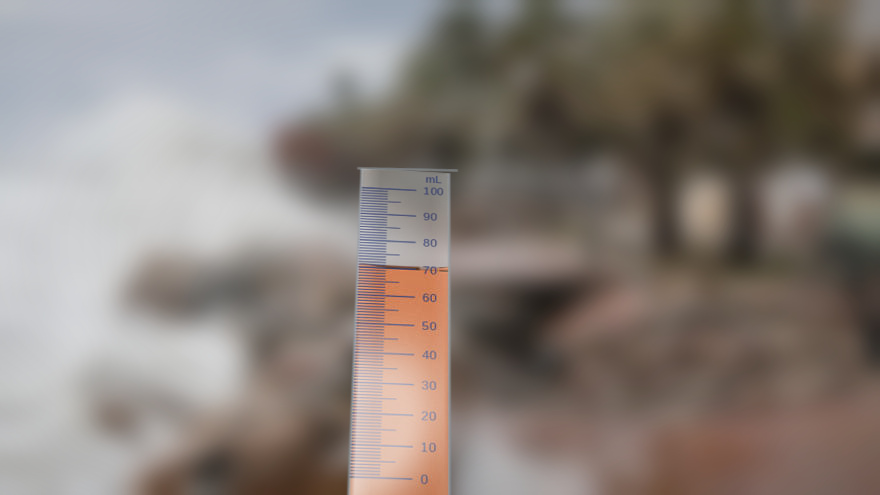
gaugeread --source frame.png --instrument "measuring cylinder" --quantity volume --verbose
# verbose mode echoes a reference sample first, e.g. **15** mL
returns **70** mL
